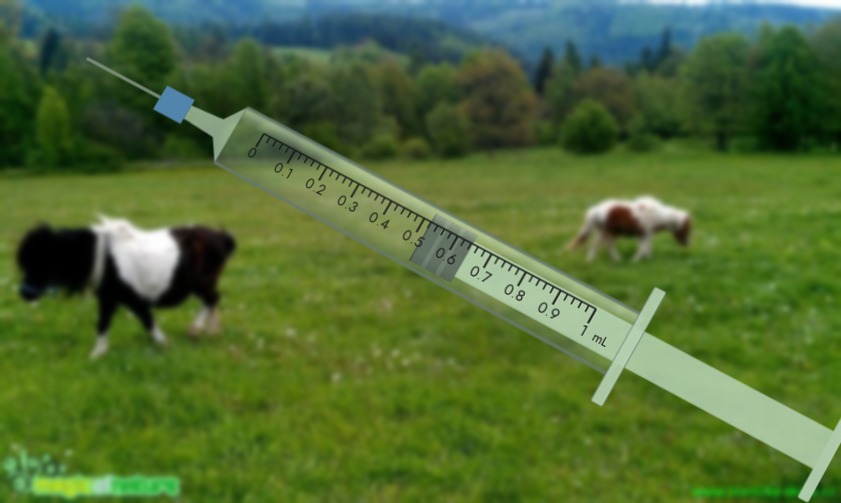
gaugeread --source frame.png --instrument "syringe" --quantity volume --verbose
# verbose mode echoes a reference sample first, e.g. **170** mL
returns **0.52** mL
